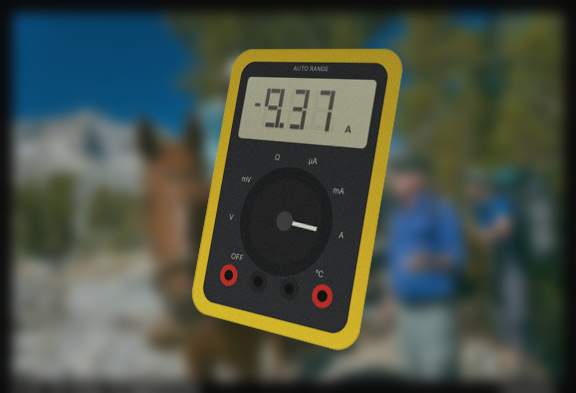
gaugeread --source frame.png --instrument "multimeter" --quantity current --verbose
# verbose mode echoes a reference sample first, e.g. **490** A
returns **-9.37** A
